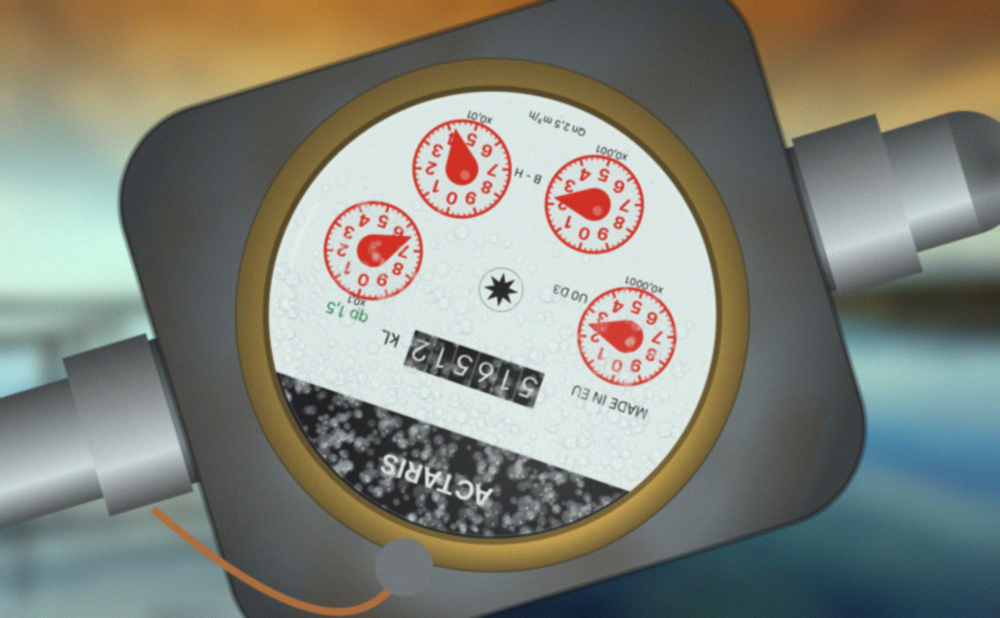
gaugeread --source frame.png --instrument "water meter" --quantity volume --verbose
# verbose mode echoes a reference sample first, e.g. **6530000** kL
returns **516512.6422** kL
